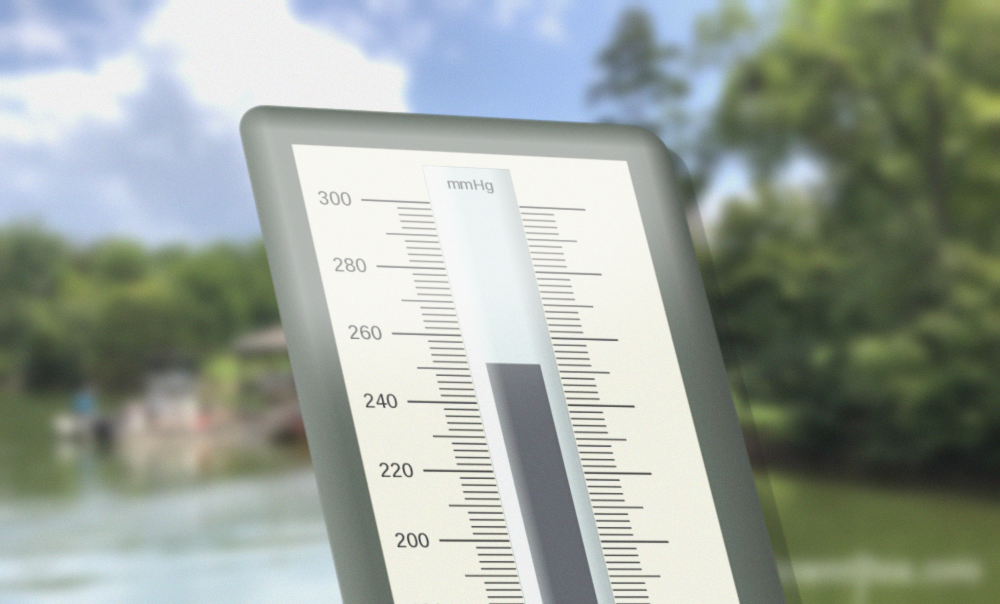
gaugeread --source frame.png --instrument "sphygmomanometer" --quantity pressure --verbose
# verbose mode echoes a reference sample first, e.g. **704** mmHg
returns **252** mmHg
